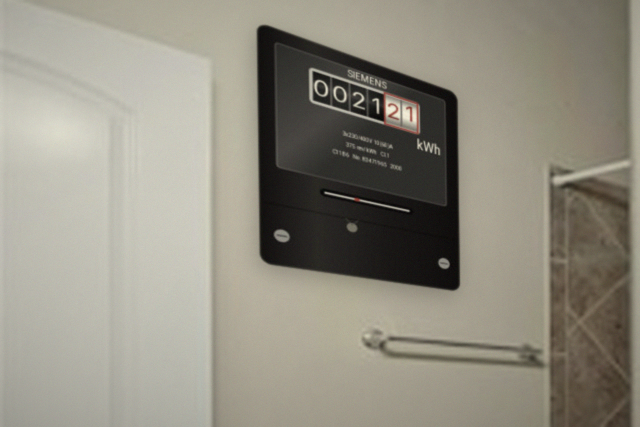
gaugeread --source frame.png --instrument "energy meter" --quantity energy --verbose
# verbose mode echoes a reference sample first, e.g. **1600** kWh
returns **21.21** kWh
